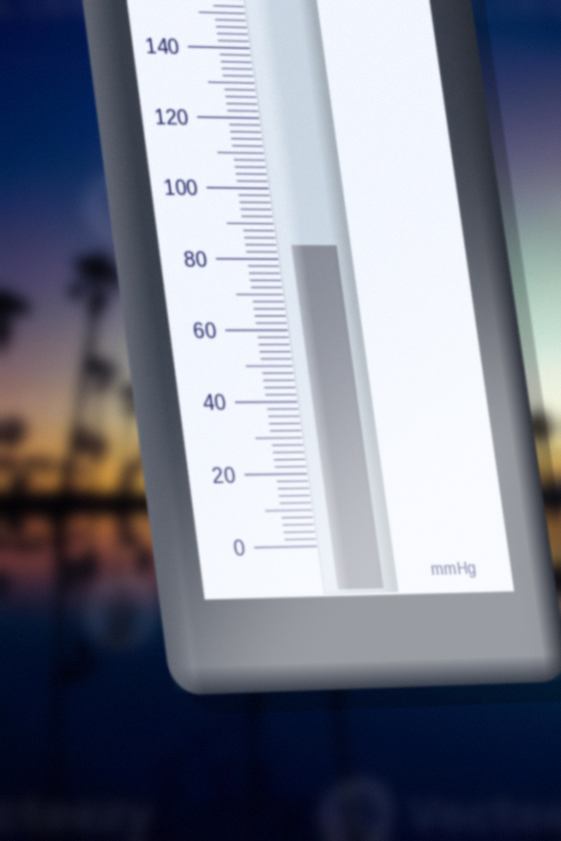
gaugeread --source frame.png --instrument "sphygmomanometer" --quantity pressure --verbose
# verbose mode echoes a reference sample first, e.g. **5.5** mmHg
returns **84** mmHg
